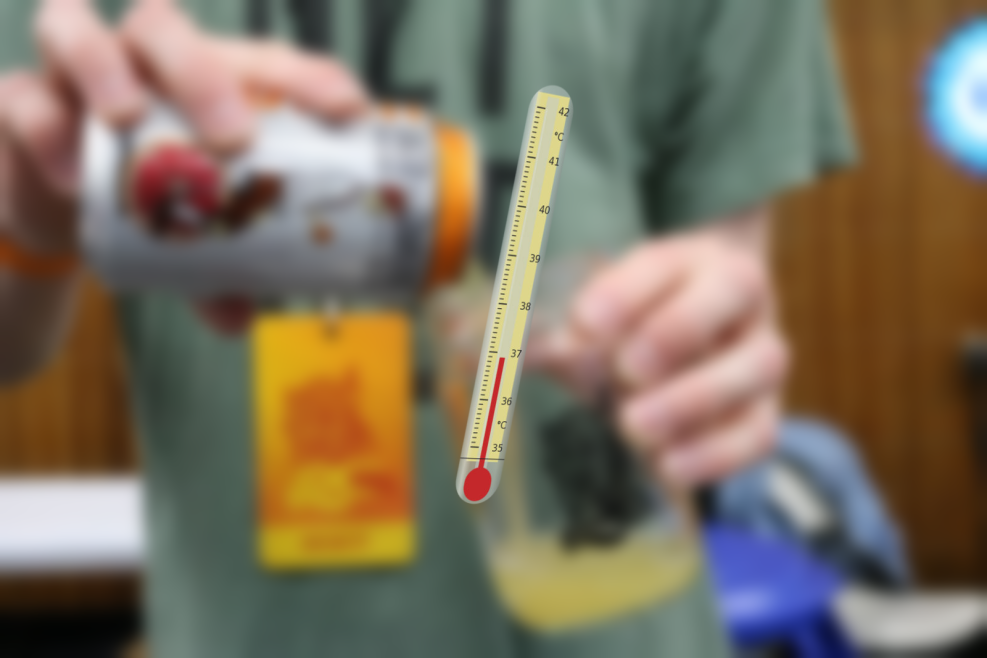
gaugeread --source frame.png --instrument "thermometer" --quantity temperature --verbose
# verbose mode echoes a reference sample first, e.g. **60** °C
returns **36.9** °C
